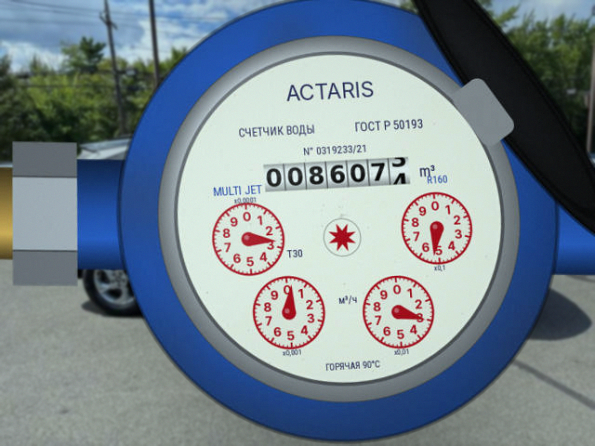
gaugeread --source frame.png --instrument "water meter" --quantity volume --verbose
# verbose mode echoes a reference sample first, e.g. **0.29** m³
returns **86073.5302** m³
